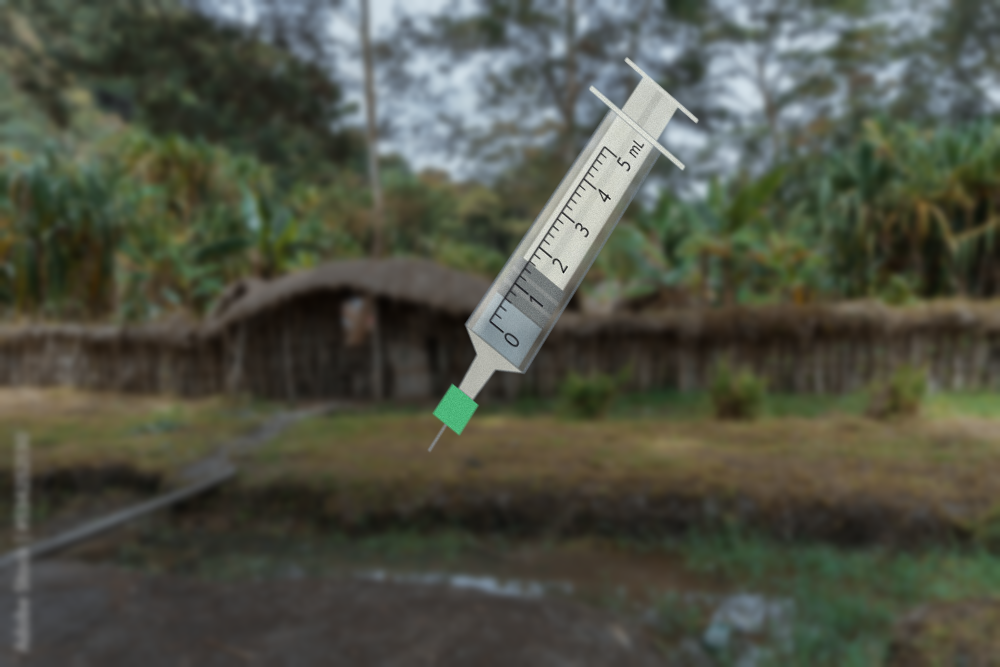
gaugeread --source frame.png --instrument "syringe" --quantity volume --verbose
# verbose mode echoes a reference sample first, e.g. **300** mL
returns **0.6** mL
